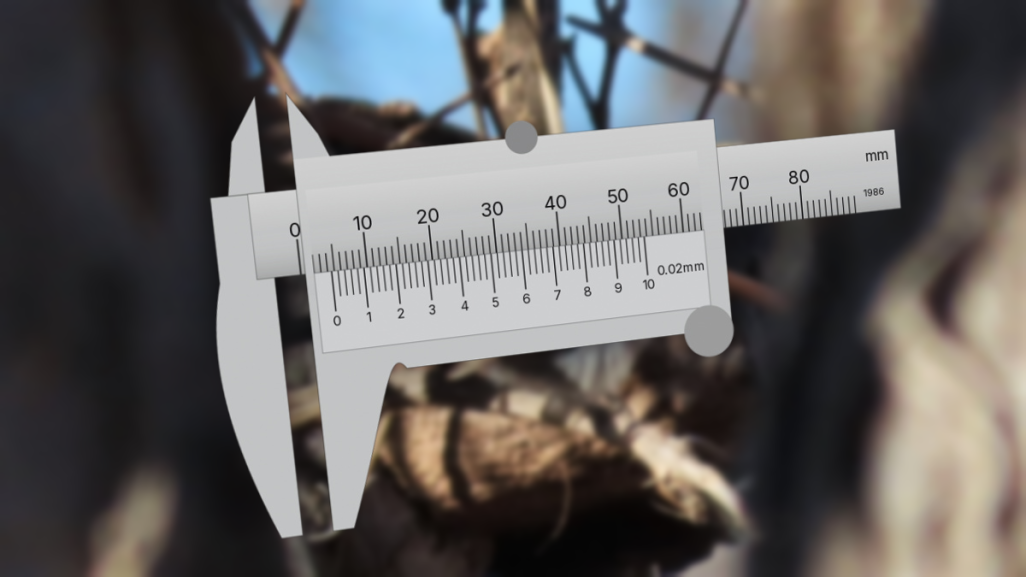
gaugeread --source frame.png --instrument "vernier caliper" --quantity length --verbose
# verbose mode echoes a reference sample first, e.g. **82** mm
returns **4.6** mm
